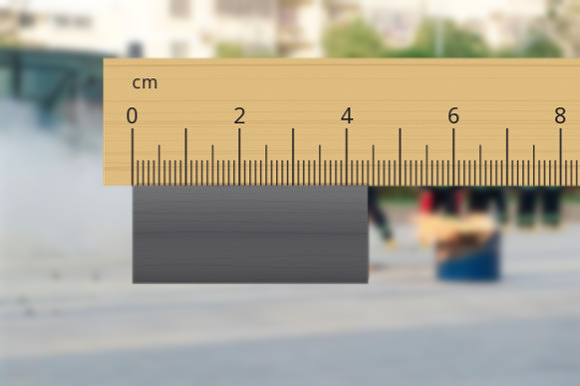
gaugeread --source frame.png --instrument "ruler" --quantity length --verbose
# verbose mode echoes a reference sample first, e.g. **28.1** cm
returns **4.4** cm
